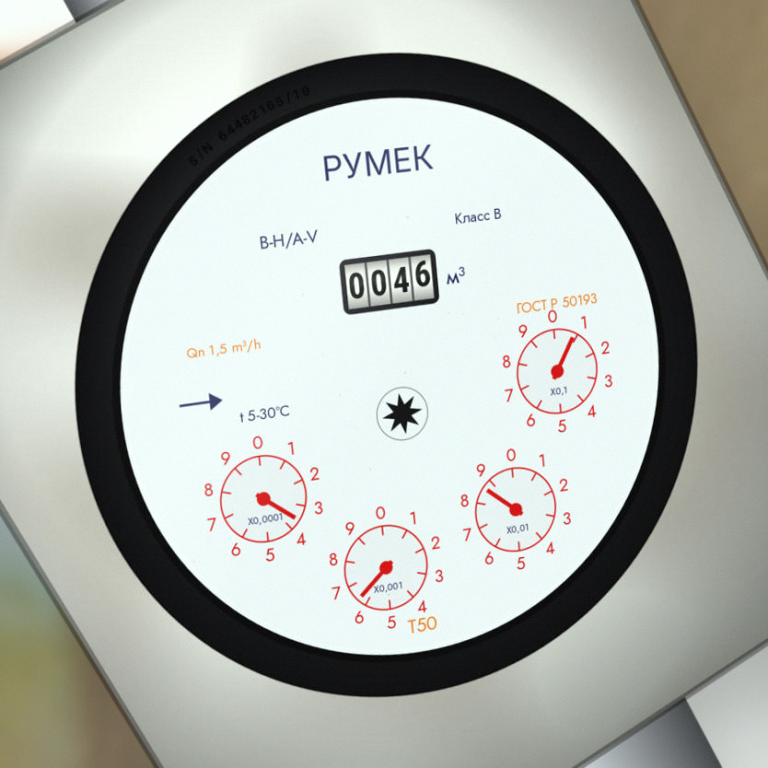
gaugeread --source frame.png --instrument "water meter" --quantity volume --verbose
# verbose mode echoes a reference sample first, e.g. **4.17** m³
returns **46.0863** m³
